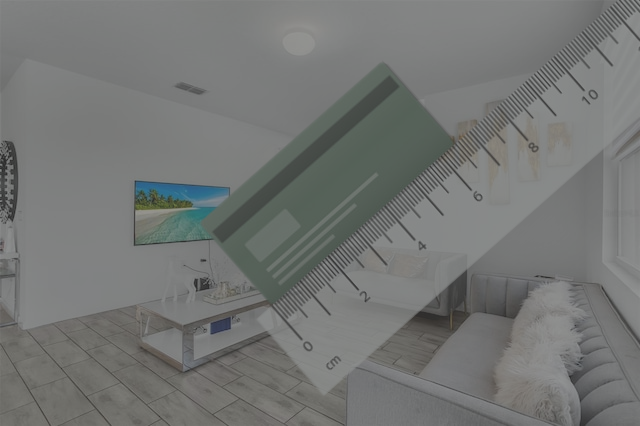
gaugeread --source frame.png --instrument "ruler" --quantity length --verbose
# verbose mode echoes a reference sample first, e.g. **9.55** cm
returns **6.5** cm
